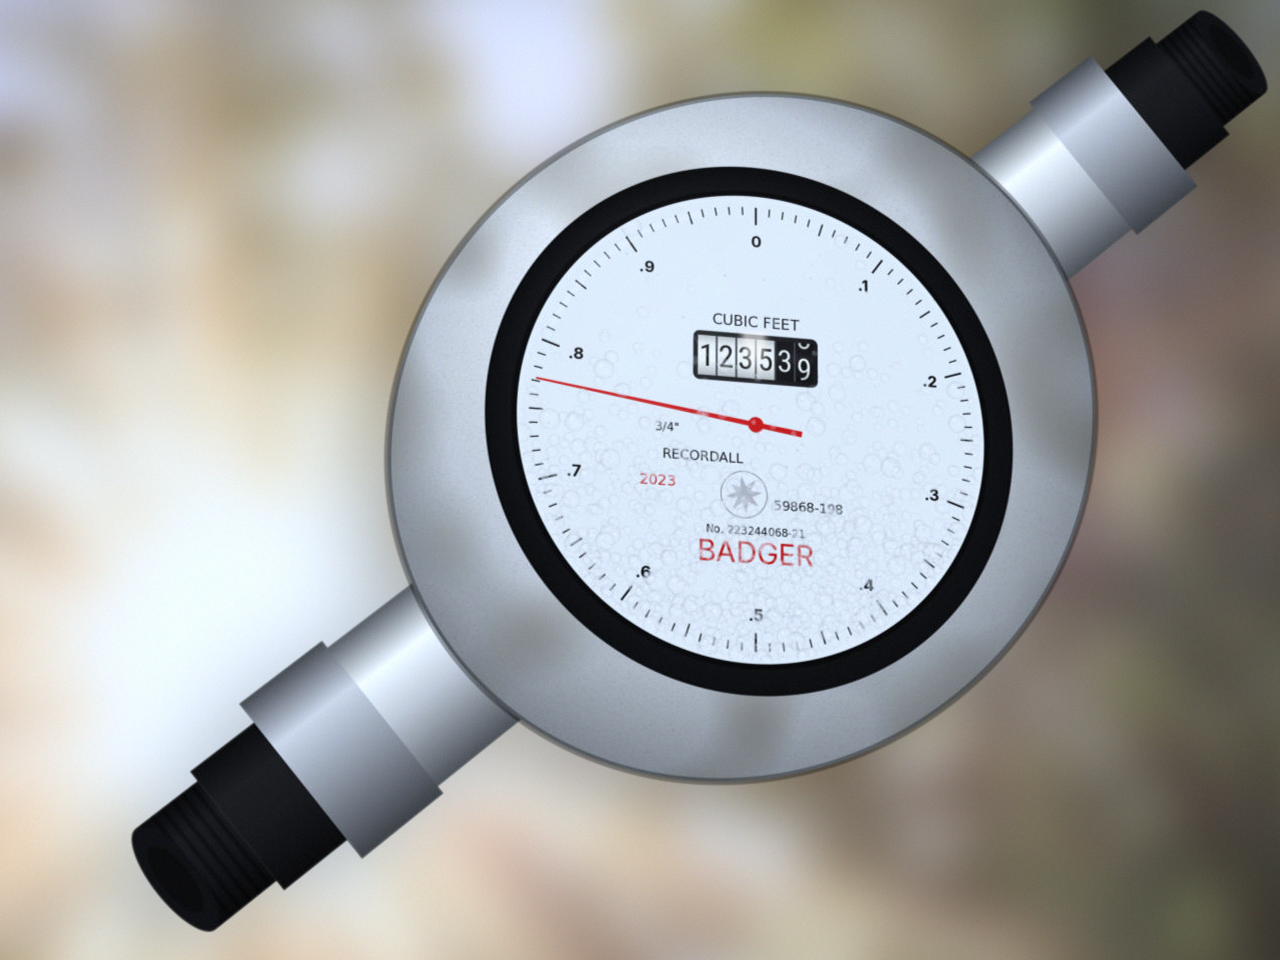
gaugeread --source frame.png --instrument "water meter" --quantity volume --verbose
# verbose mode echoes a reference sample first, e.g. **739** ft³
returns **123538.77** ft³
